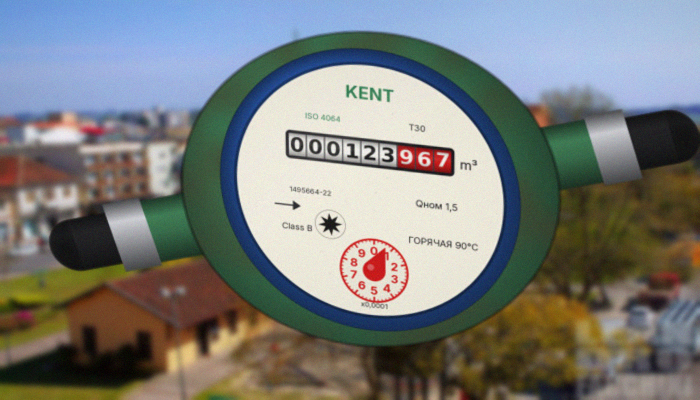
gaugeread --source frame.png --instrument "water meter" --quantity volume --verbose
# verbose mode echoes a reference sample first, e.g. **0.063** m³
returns **123.9670** m³
